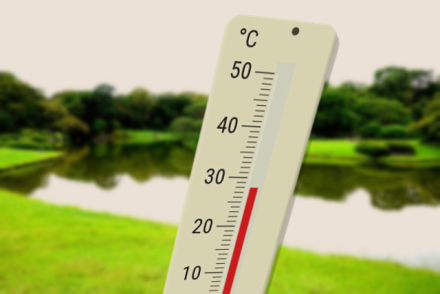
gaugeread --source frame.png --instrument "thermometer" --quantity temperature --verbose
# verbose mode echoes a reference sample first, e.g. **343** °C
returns **28** °C
